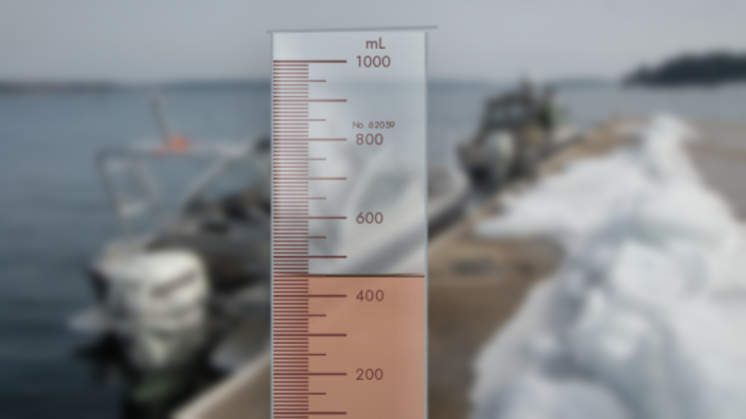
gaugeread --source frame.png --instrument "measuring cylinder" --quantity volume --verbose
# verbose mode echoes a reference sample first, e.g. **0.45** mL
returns **450** mL
